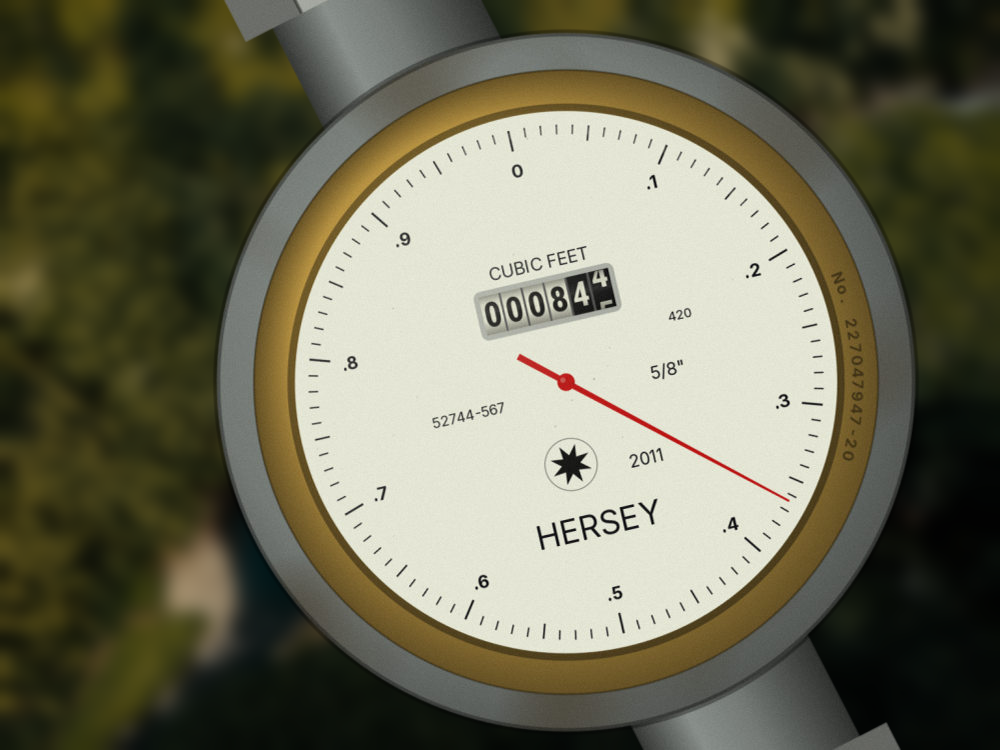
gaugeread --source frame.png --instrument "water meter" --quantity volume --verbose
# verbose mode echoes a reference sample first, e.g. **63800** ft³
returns **844.36** ft³
